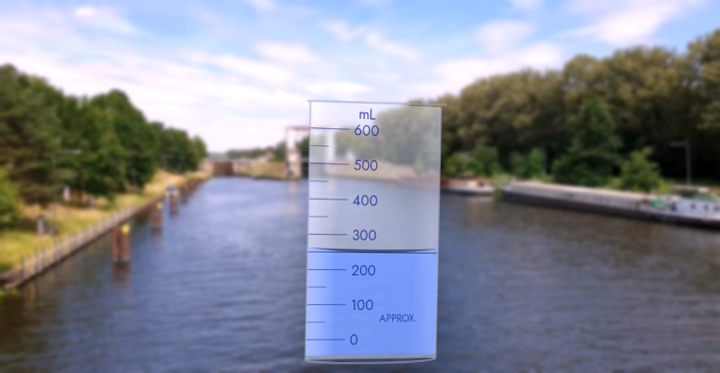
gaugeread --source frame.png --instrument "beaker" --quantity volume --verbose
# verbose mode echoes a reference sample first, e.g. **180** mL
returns **250** mL
